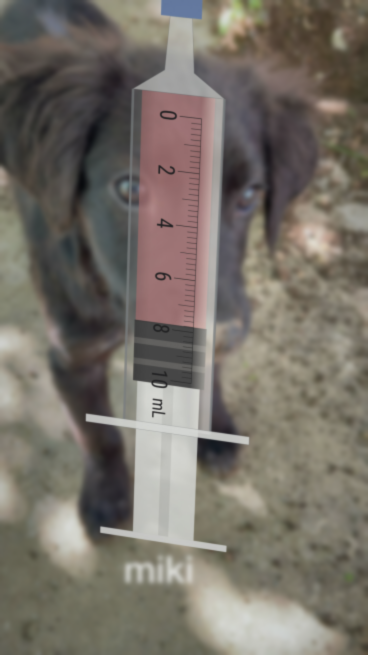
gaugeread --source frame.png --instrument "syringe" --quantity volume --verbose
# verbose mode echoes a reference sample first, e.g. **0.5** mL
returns **7.8** mL
